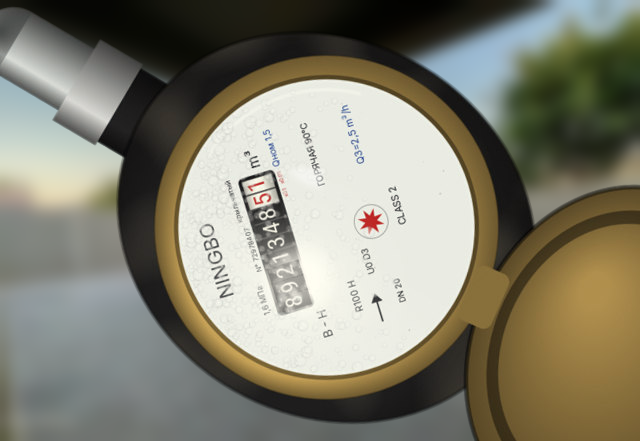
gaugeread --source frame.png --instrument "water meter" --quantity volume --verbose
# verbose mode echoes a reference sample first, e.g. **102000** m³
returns **8921348.51** m³
